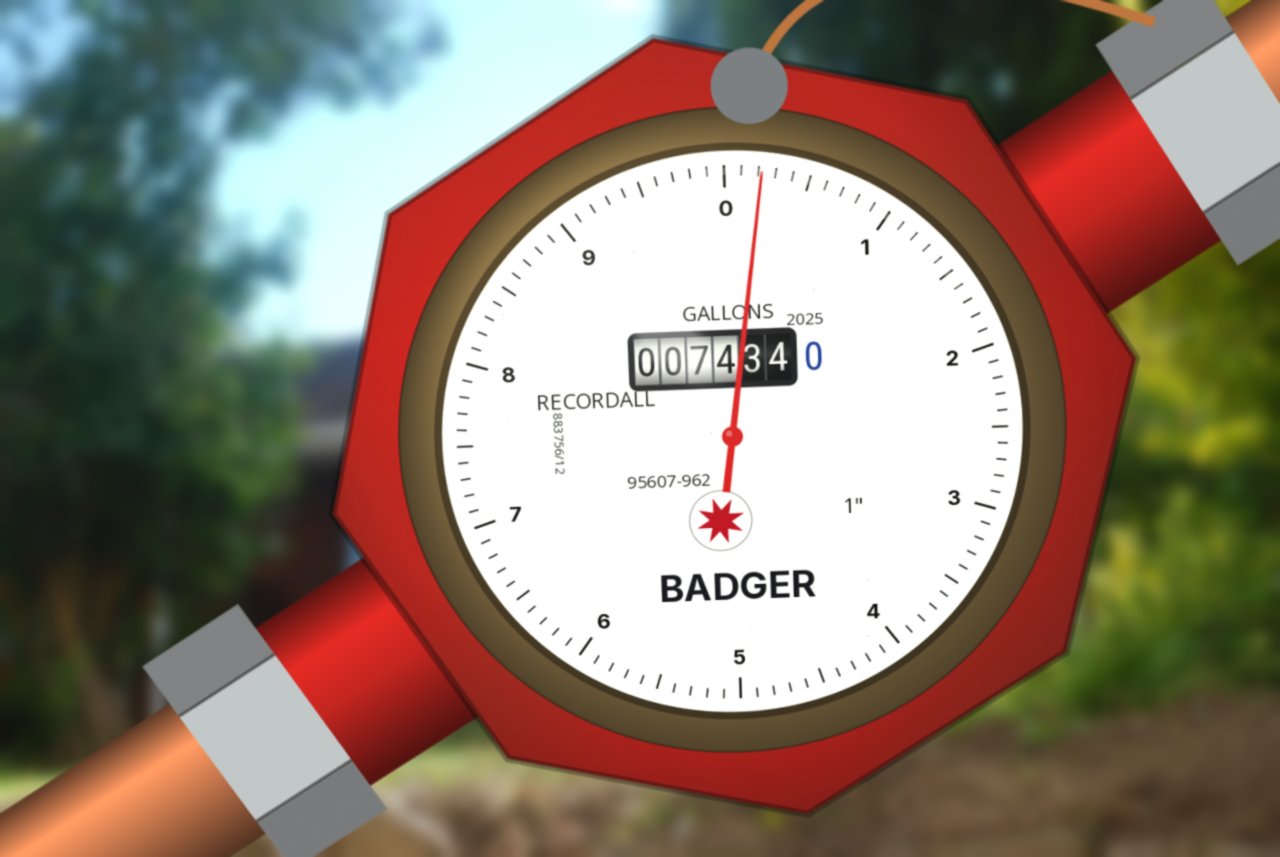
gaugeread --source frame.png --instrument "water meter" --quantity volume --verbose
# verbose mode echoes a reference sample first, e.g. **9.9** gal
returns **74340.2** gal
